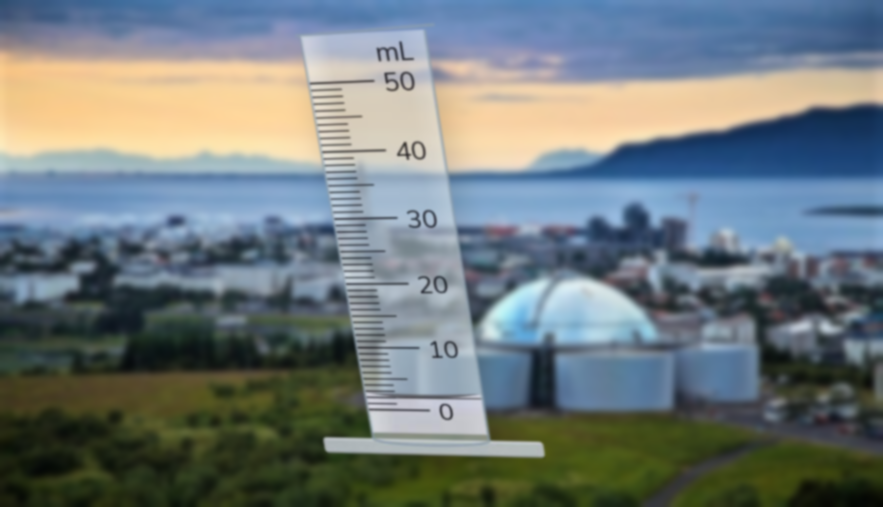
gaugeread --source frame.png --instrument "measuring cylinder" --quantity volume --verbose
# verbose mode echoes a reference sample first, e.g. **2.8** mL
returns **2** mL
